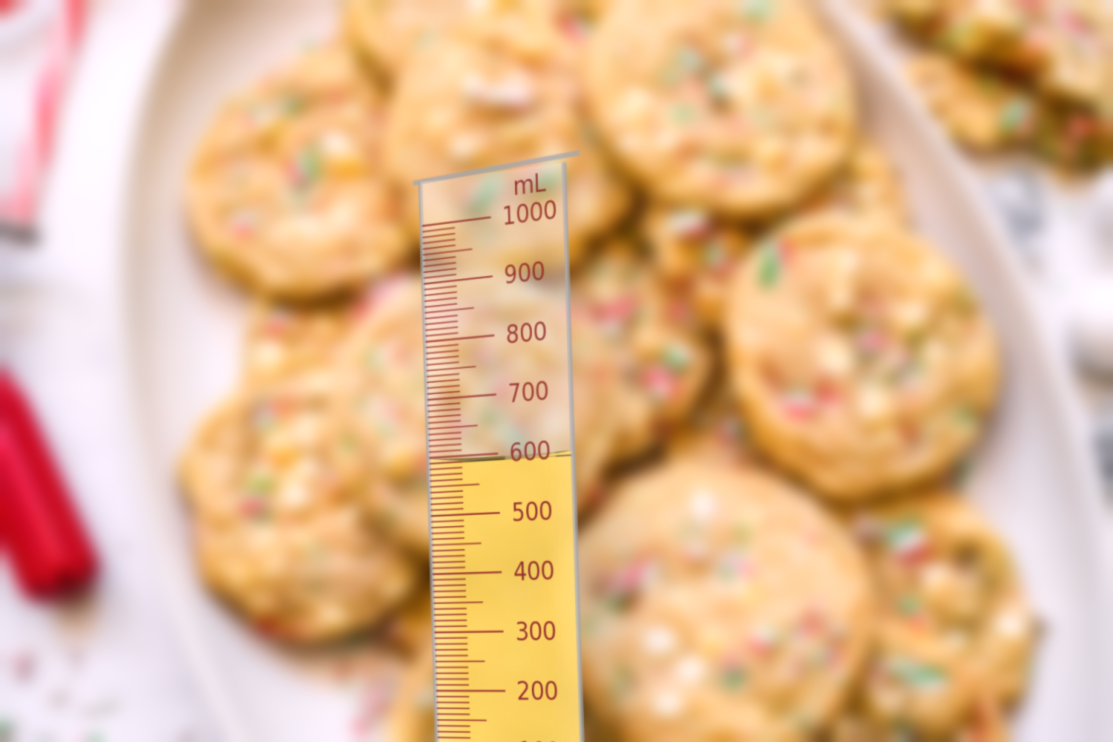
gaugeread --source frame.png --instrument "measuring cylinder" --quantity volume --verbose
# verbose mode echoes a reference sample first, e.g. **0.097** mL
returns **590** mL
